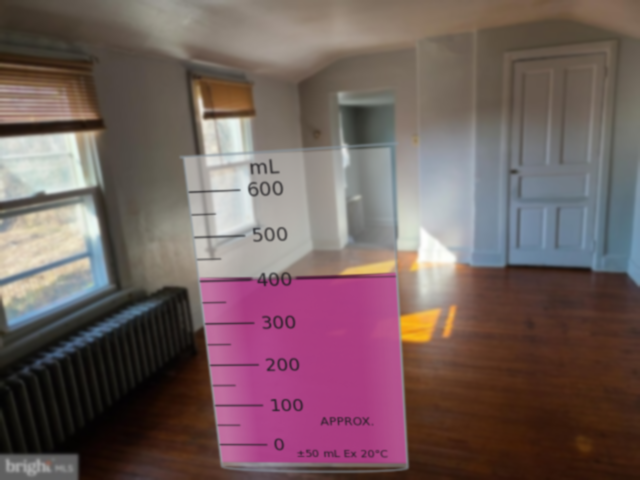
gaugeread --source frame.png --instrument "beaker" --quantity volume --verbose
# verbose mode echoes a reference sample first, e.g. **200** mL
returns **400** mL
